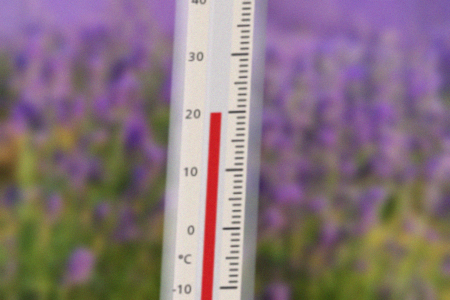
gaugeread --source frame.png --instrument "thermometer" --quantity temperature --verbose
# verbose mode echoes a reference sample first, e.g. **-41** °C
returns **20** °C
